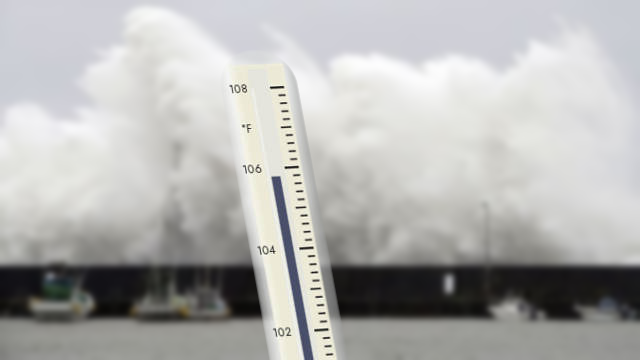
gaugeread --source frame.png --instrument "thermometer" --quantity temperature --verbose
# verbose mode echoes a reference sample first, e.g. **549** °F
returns **105.8** °F
